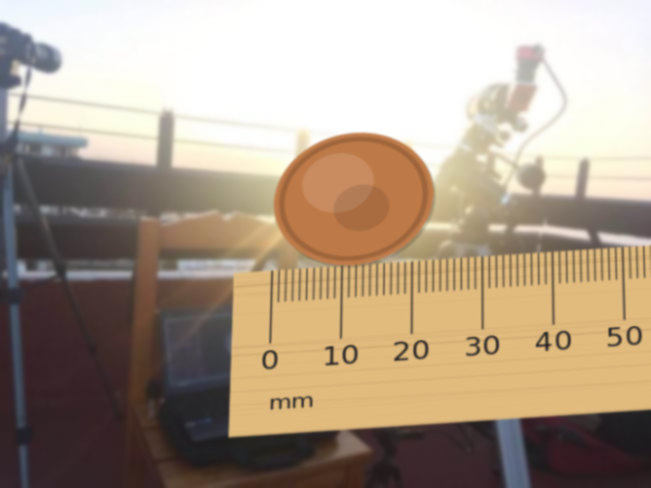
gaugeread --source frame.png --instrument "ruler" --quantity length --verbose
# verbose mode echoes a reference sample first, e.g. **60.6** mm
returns **23** mm
